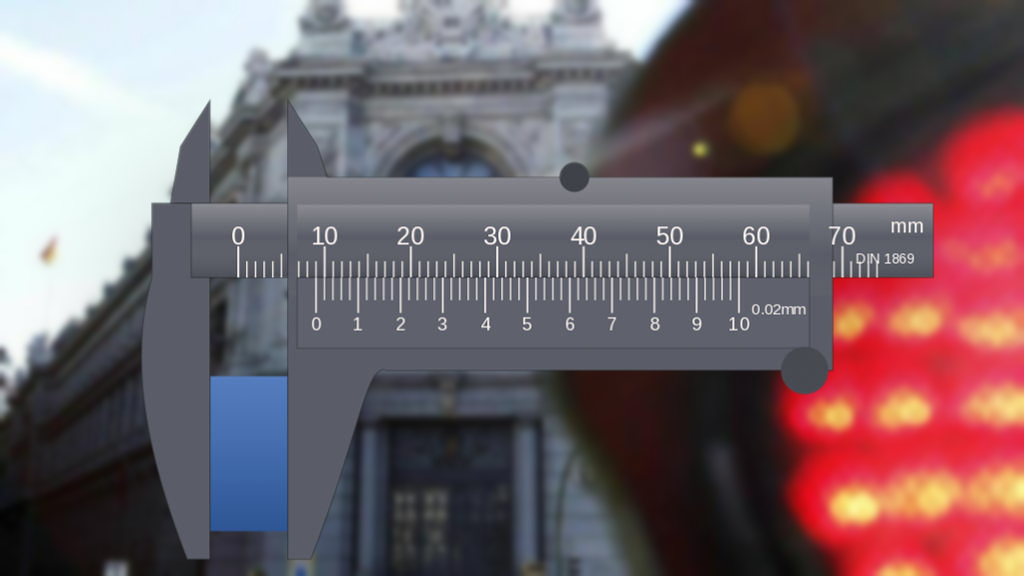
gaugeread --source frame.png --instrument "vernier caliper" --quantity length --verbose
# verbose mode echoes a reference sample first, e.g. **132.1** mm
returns **9.0** mm
